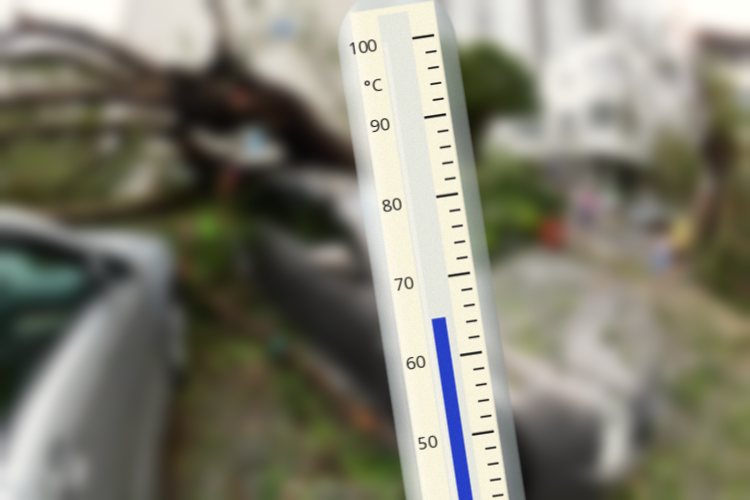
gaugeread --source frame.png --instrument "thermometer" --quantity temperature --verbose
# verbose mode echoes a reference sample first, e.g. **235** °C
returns **65** °C
